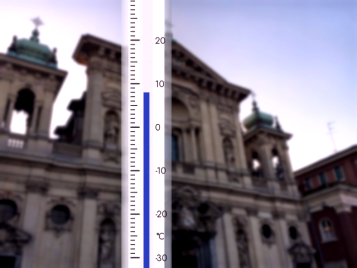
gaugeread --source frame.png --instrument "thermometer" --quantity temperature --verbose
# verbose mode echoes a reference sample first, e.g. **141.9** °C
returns **8** °C
